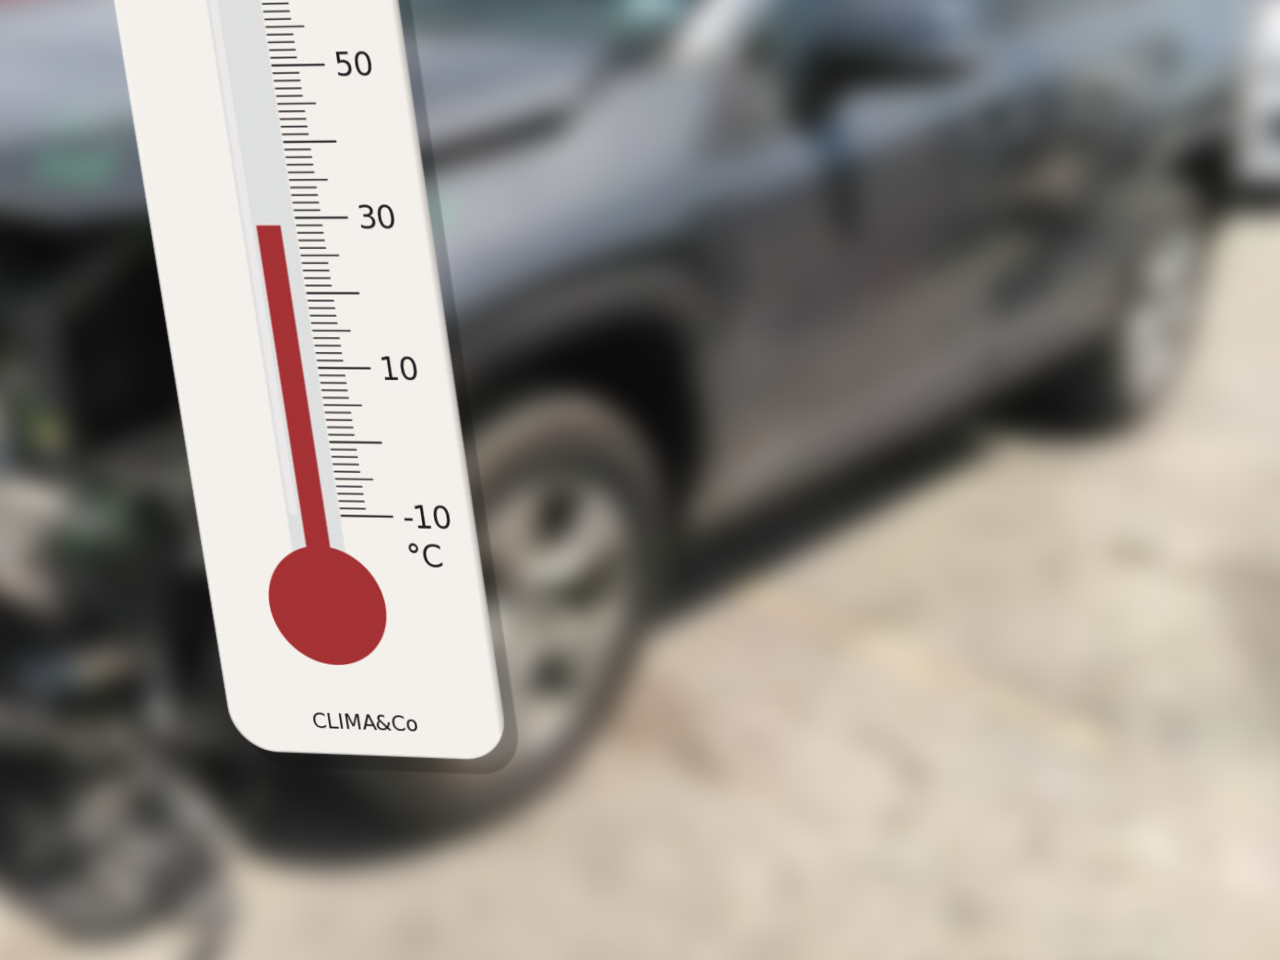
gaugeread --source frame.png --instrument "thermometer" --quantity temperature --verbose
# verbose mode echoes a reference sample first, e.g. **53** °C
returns **29** °C
